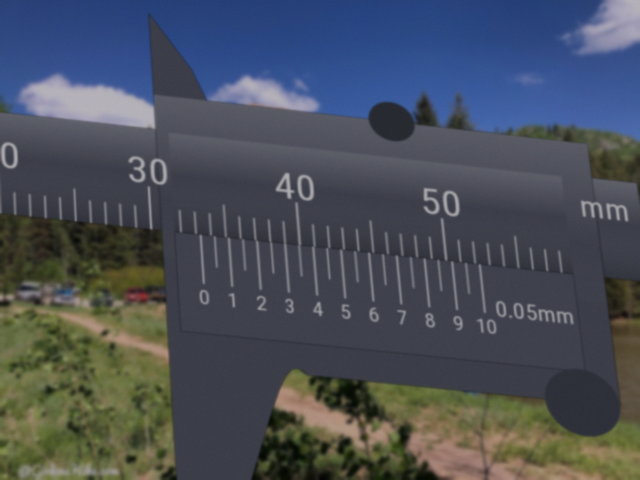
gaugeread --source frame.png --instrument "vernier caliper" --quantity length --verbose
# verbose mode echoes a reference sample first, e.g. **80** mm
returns **33.3** mm
